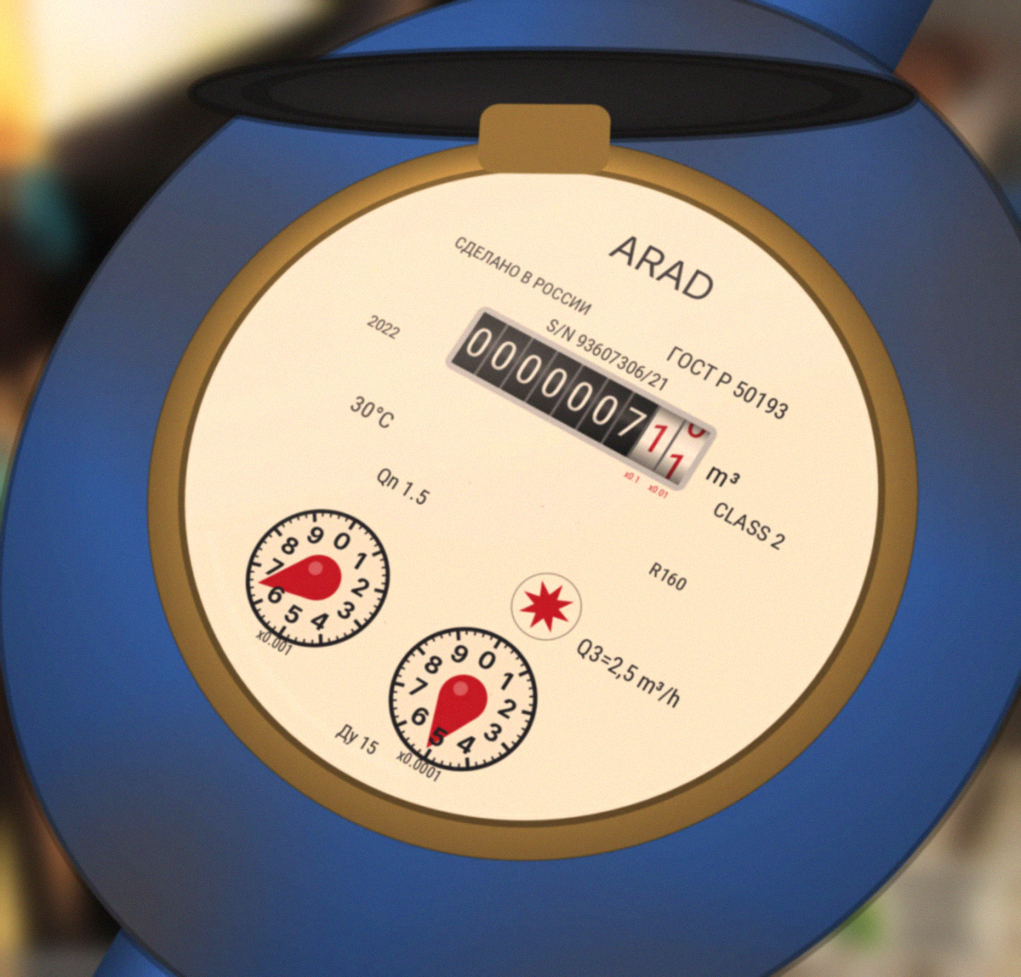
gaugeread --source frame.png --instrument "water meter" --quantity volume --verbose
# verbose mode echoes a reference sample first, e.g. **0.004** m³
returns **7.1065** m³
